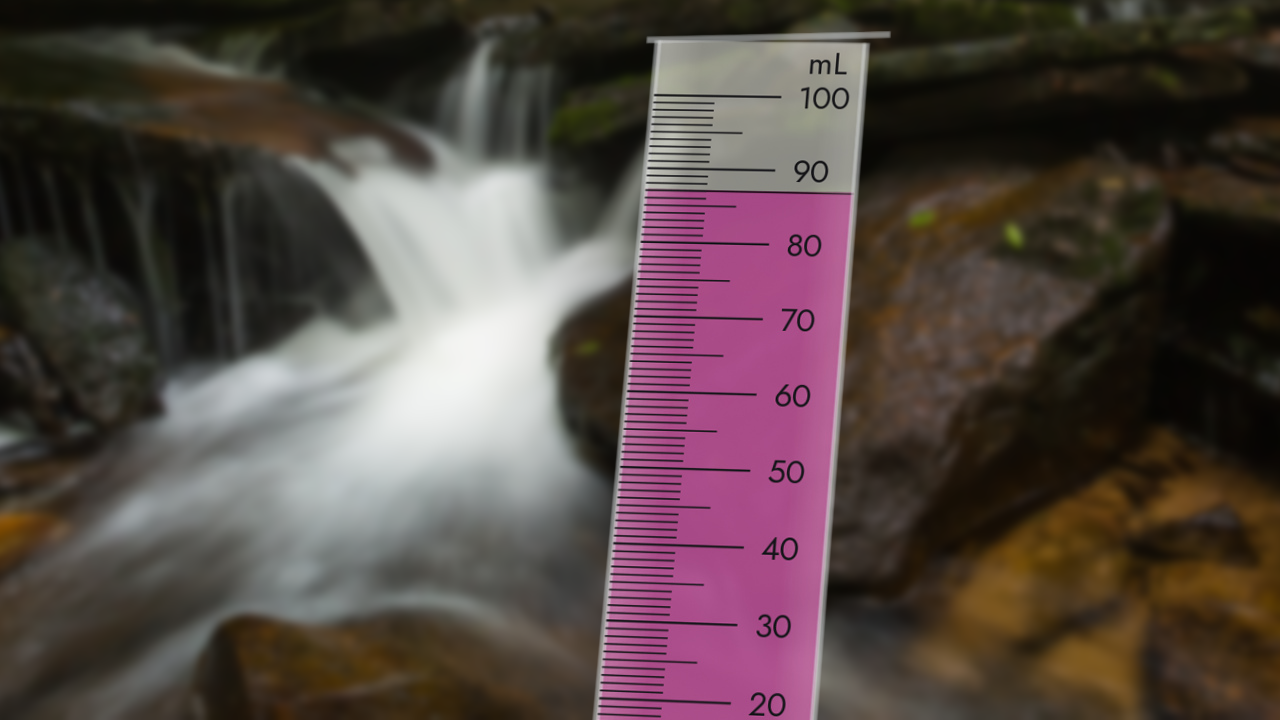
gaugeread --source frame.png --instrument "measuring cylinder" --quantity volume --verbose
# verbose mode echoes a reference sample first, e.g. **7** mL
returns **87** mL
